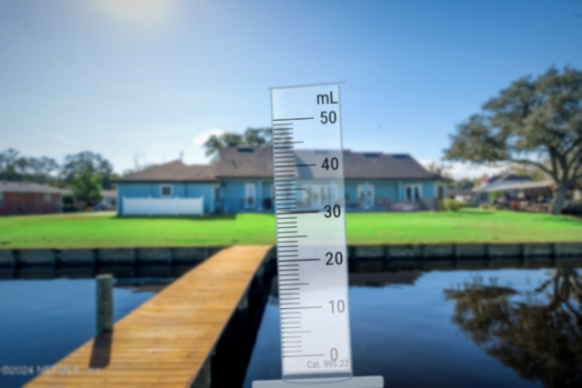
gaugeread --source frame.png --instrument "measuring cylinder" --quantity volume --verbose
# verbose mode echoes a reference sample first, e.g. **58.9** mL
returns **30** mL
